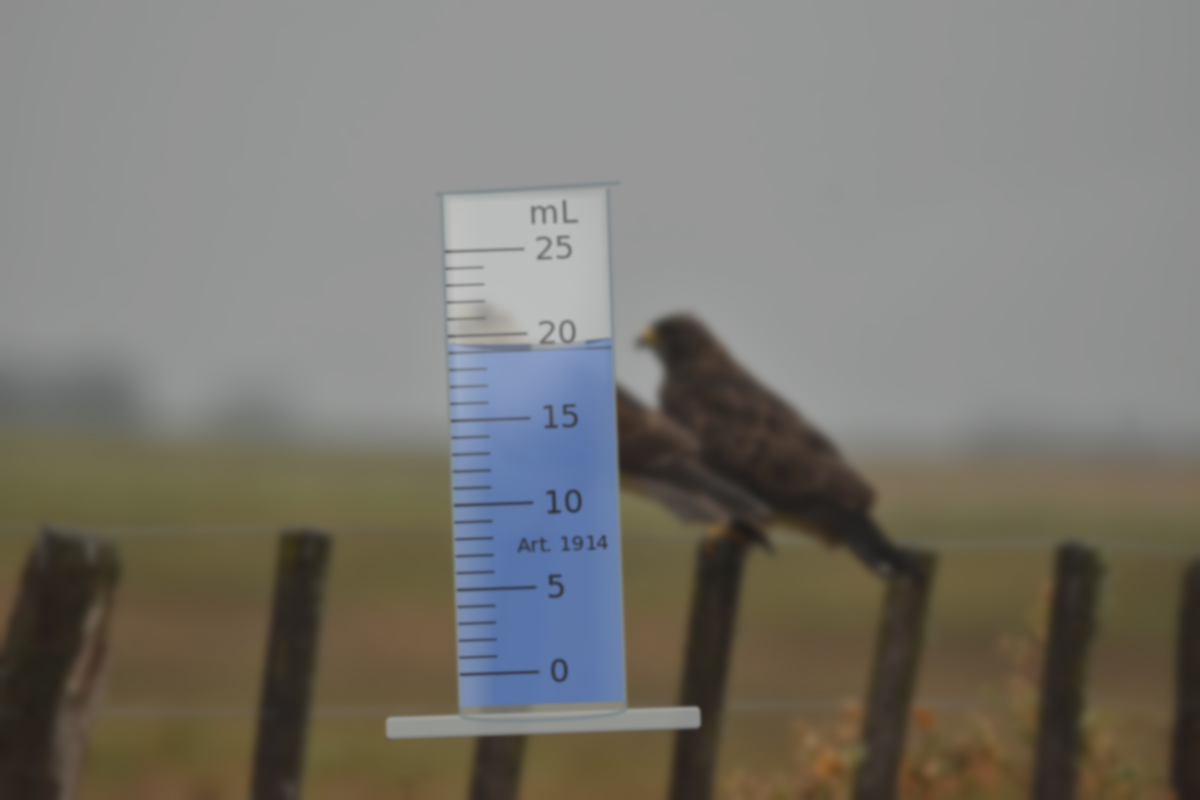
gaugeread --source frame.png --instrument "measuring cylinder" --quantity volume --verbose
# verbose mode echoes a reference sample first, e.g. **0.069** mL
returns **19** mL
